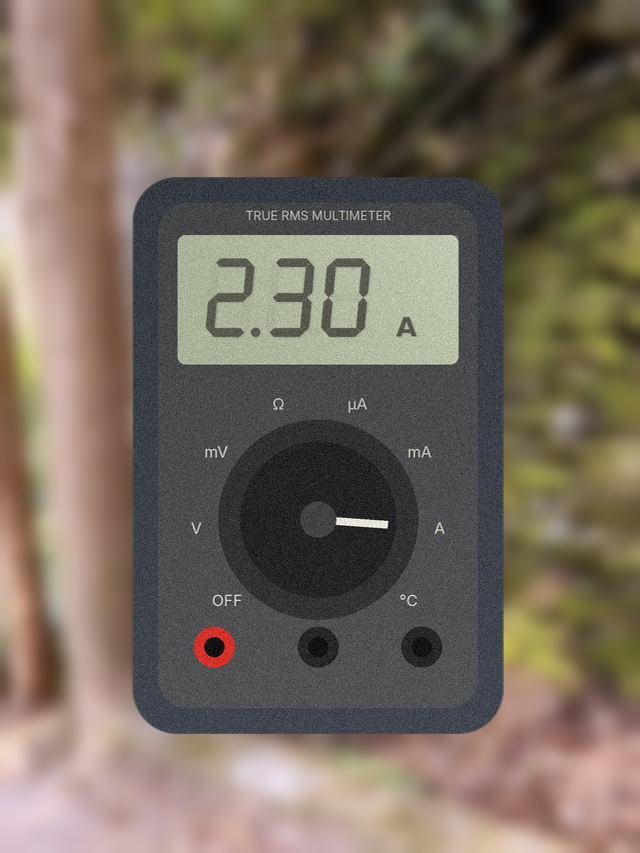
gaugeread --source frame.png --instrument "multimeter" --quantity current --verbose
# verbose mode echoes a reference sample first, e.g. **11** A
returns **2.30** A
